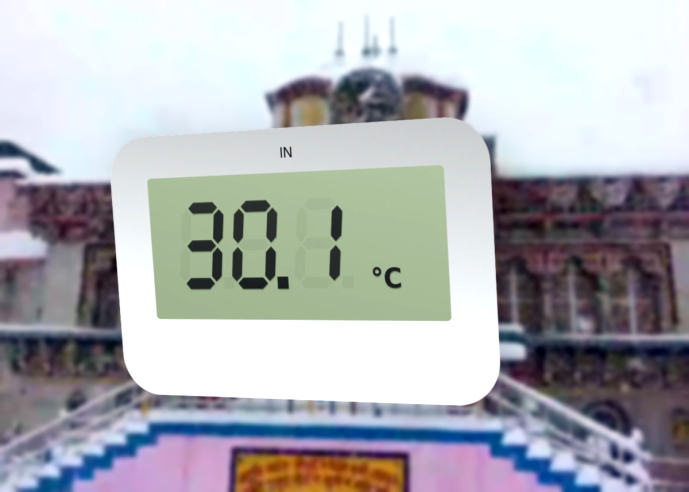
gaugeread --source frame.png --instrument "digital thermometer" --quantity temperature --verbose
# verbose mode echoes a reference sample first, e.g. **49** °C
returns **30.1** °C
